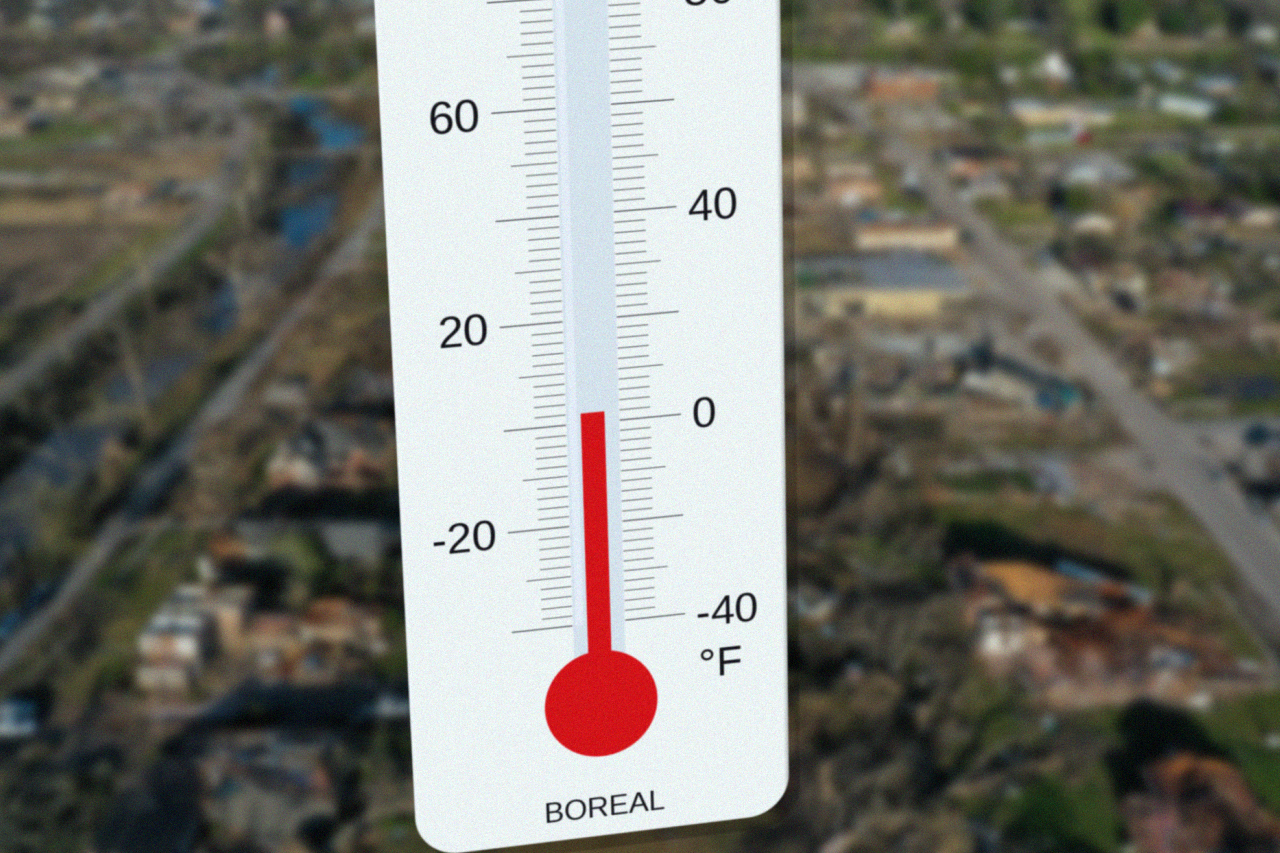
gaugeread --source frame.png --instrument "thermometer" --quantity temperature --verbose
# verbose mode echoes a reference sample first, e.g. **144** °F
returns **2** °F
